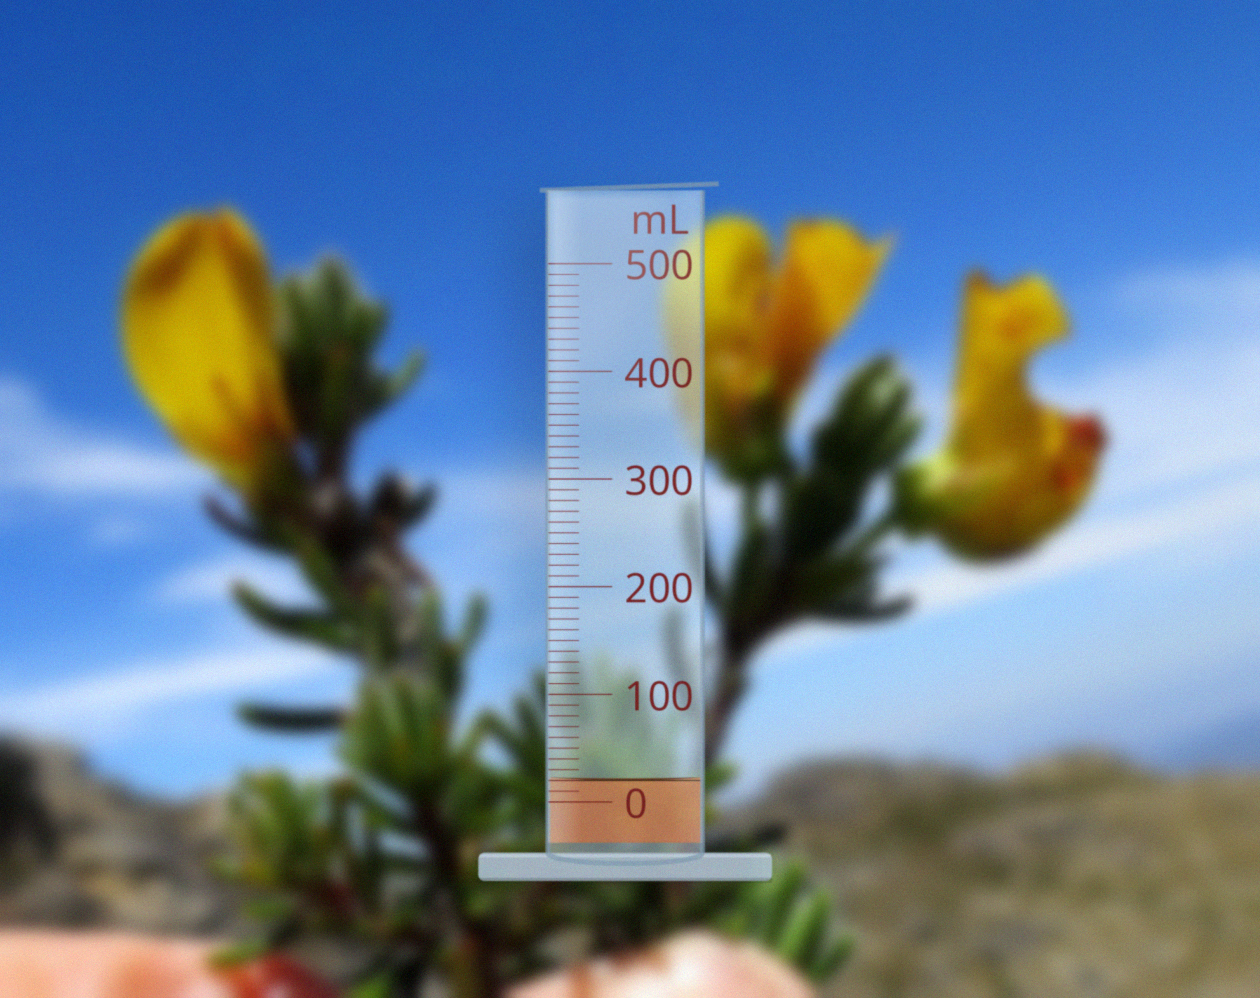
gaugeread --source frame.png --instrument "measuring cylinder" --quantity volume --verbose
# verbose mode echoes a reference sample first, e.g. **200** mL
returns **20** mL
